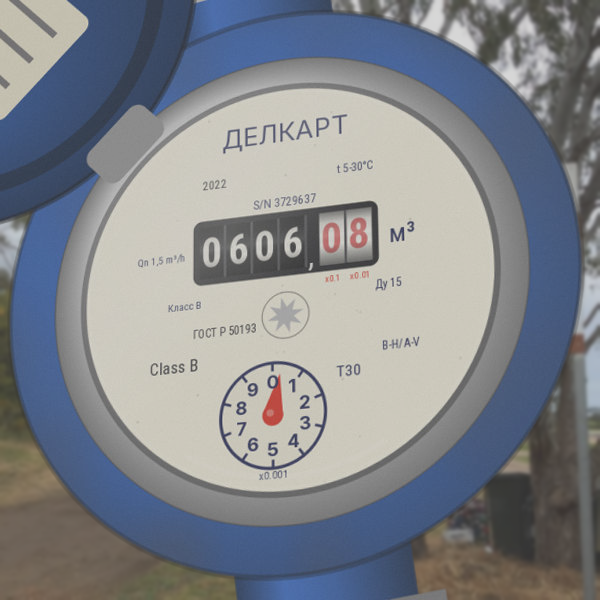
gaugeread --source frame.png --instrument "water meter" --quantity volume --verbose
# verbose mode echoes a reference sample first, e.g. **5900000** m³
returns **606.080** m³
